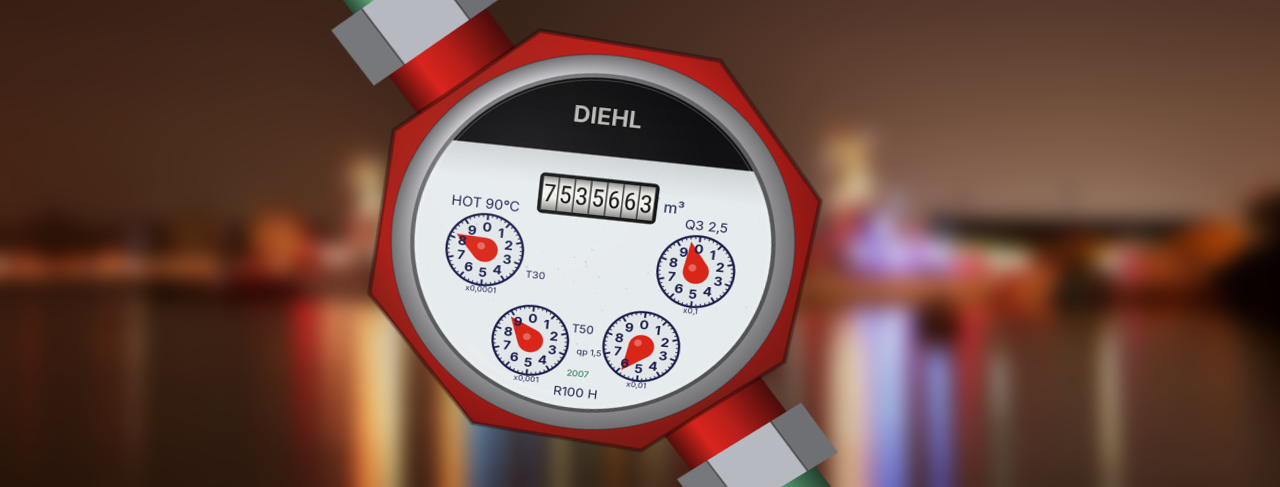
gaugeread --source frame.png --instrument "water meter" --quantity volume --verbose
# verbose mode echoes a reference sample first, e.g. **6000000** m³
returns **7535662.9588** m³
